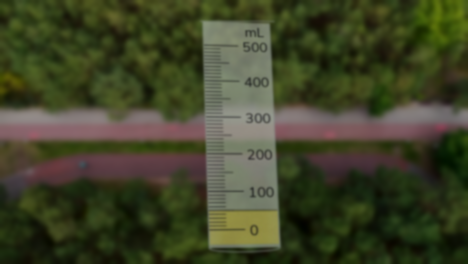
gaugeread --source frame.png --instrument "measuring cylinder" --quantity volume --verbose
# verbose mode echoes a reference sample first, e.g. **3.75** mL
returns **50** mL
